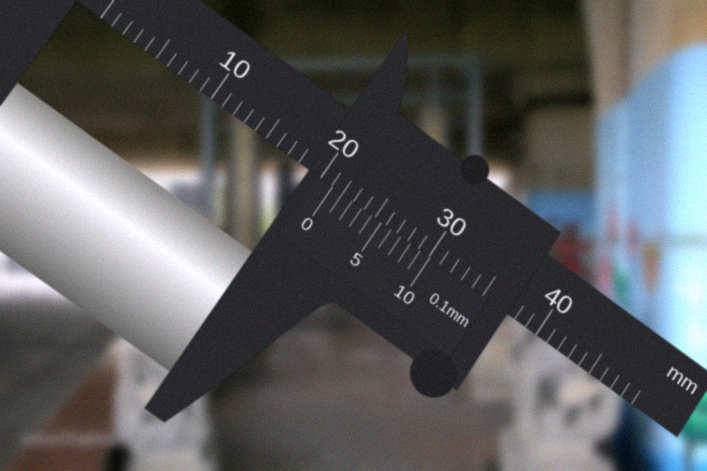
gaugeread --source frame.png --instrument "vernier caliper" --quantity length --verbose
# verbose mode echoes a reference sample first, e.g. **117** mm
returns **21.1** mm
